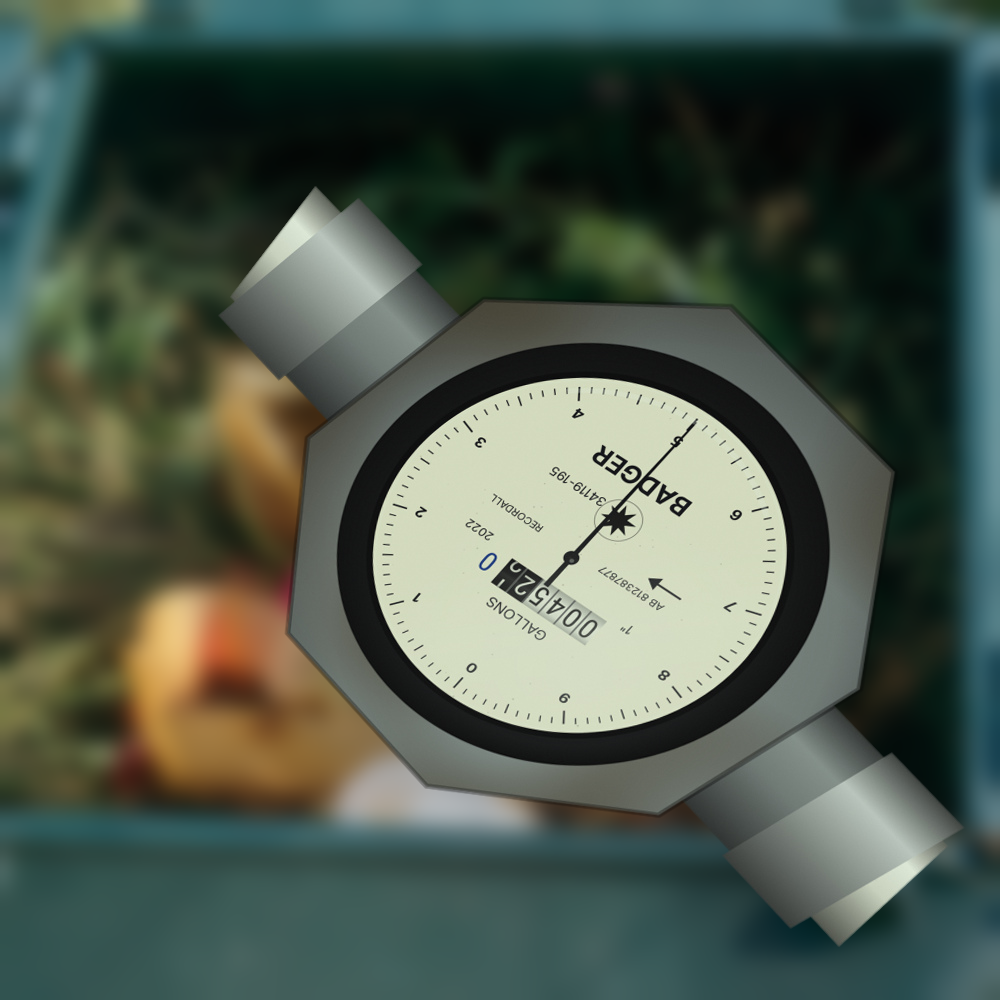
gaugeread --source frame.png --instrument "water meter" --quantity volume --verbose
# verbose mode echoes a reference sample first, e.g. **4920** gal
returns **45215.0** gal
